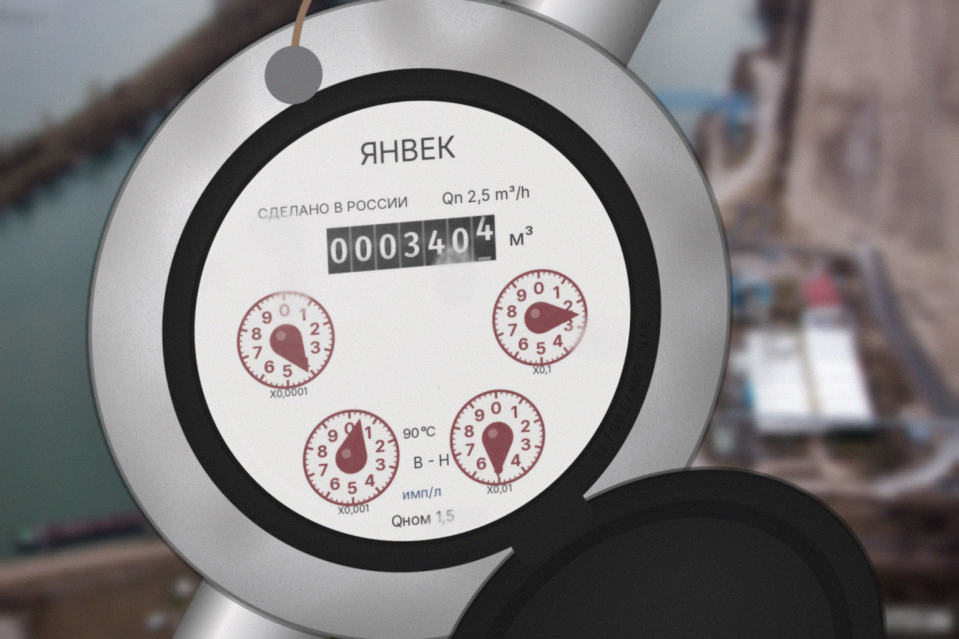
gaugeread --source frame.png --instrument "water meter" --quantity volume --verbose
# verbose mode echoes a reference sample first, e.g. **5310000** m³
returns **3404.2504** m³
